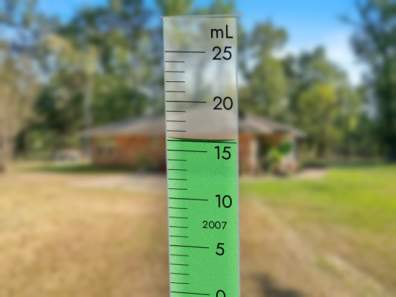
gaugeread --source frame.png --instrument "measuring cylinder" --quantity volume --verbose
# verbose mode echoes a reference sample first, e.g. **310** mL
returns **16** mL
